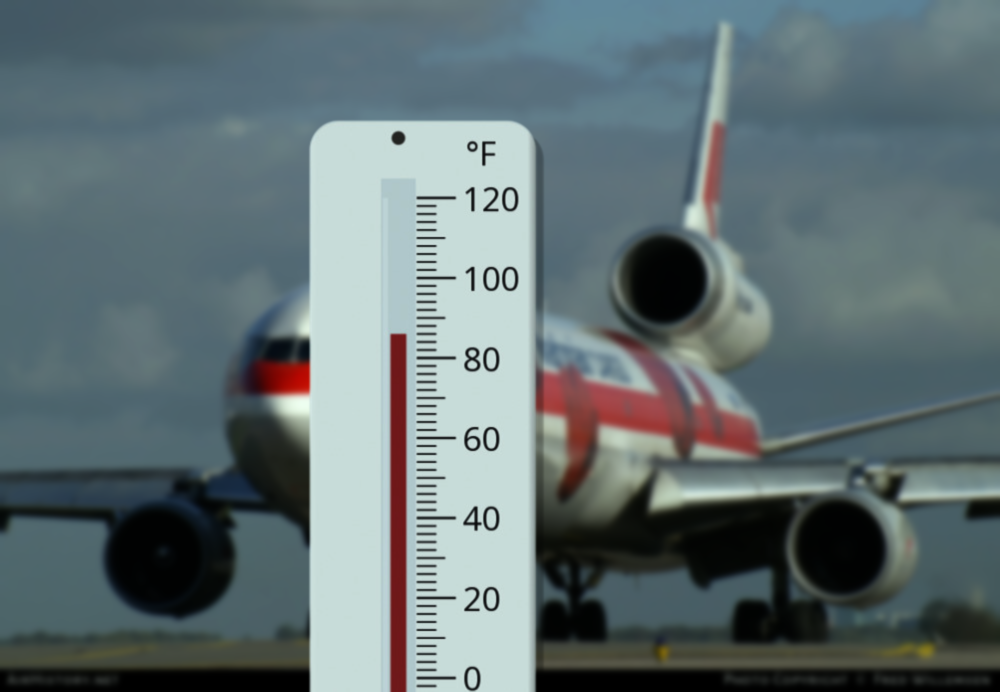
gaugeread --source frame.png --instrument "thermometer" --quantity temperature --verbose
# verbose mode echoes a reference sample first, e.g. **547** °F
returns **86** °F
